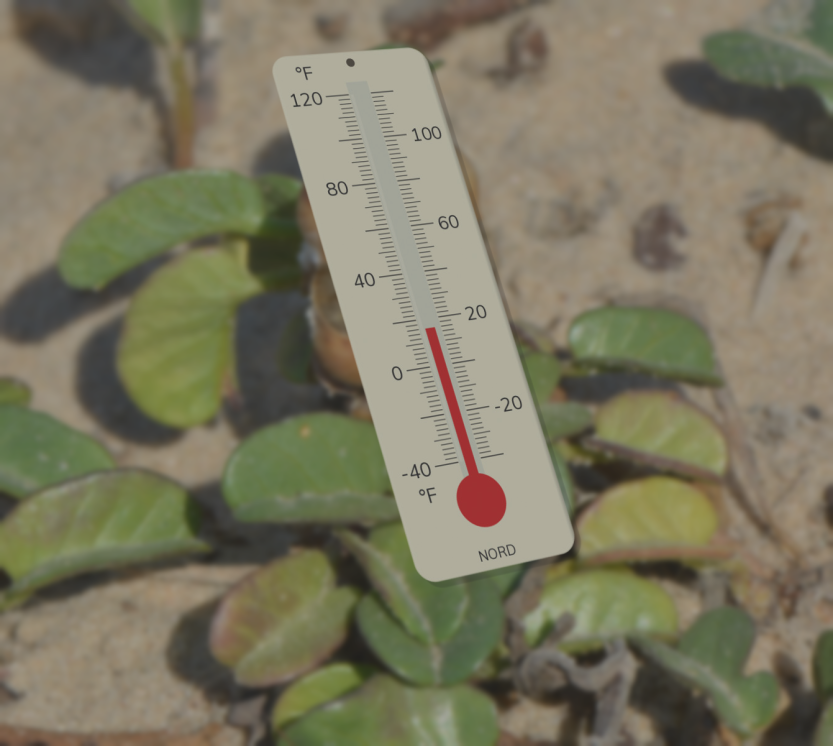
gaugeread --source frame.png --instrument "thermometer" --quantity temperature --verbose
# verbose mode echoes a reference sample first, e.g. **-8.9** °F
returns **16** °F
